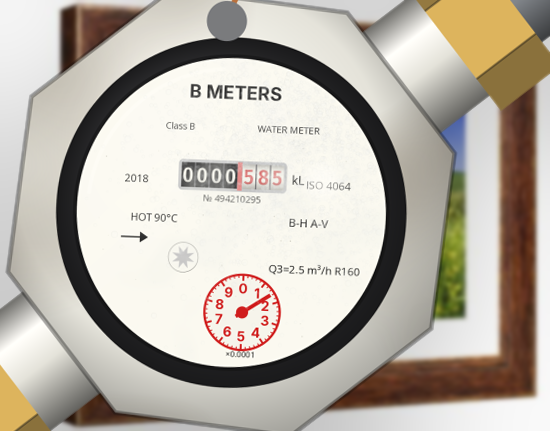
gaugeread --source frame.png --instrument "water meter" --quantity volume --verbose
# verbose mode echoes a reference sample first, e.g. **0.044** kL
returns **0.5851** kL
